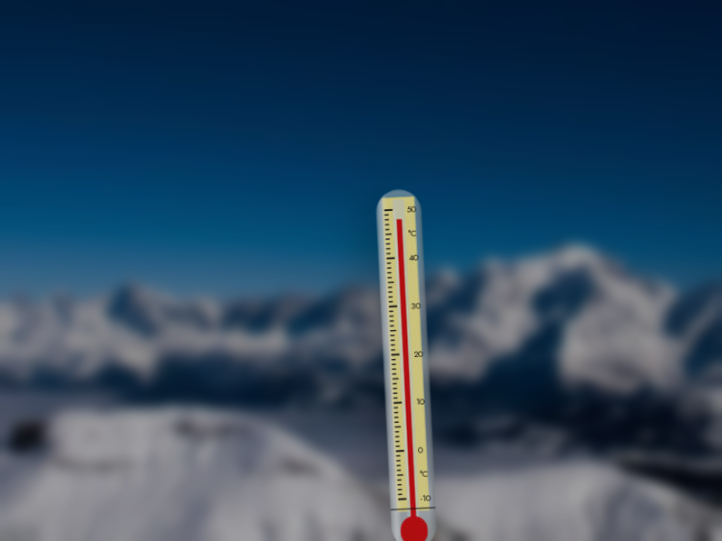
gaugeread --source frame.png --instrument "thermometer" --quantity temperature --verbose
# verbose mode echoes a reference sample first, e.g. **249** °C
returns **48** °C
